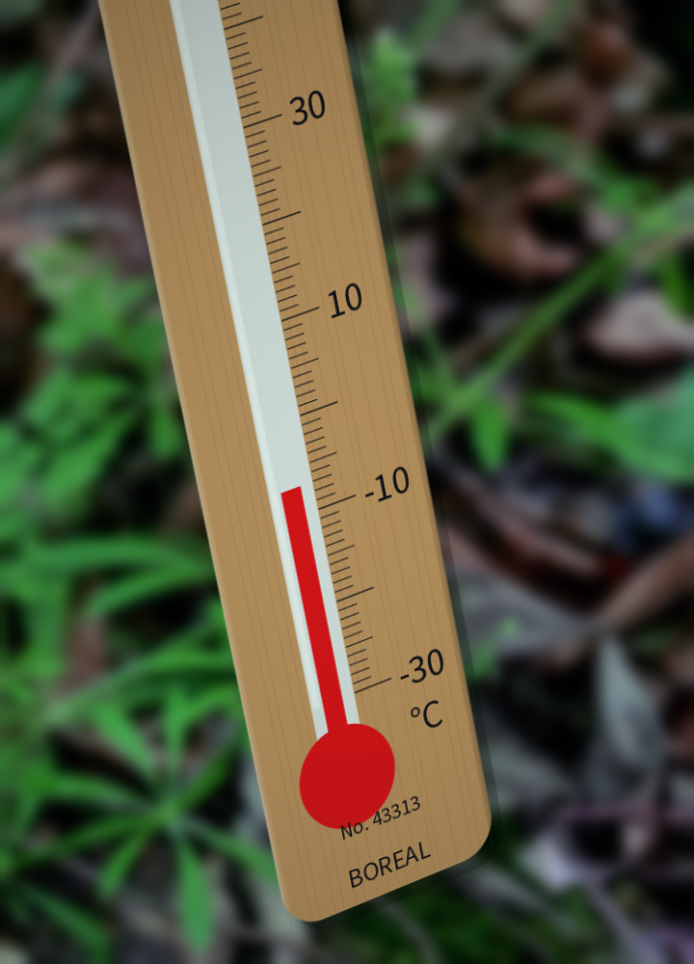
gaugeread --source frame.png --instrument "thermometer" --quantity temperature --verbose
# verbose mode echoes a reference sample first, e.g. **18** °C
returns **-7** °C
